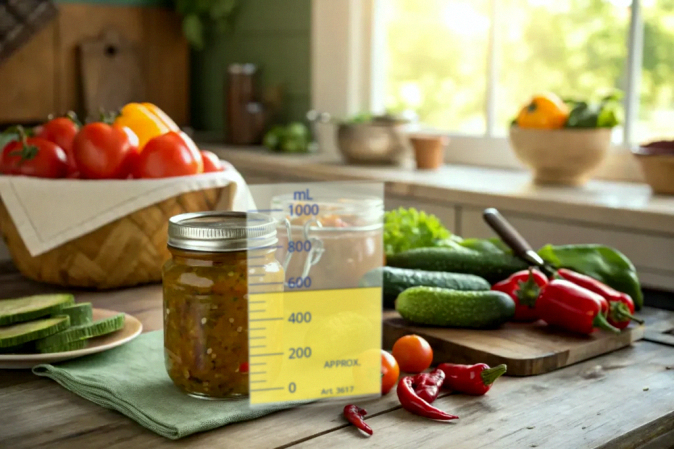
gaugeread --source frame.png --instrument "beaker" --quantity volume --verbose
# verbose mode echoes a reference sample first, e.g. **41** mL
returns **550** mL
